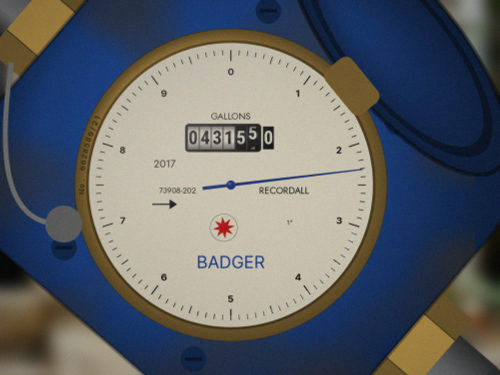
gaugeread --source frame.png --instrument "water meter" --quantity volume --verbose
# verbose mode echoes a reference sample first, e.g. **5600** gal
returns **431552.3** gal
